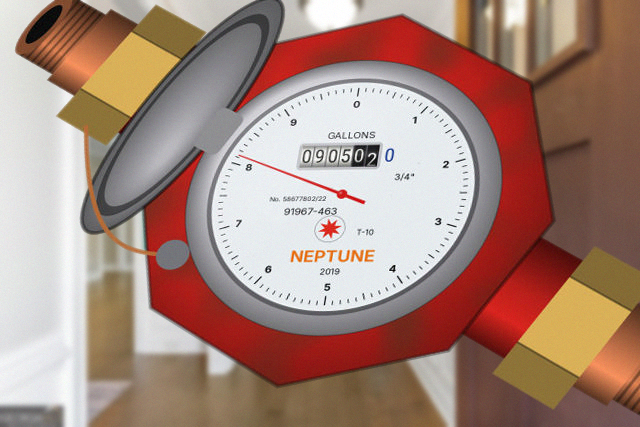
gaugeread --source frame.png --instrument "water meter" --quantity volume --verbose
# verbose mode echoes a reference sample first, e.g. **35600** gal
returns **905018.1** gal
